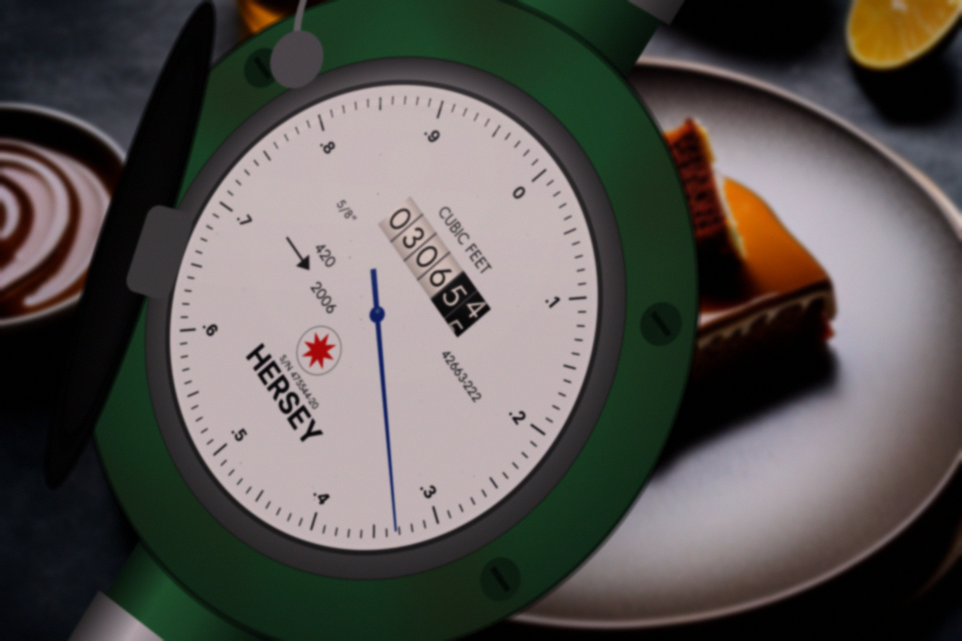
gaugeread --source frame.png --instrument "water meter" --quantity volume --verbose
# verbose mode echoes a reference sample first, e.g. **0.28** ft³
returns **30654.33** ft³
